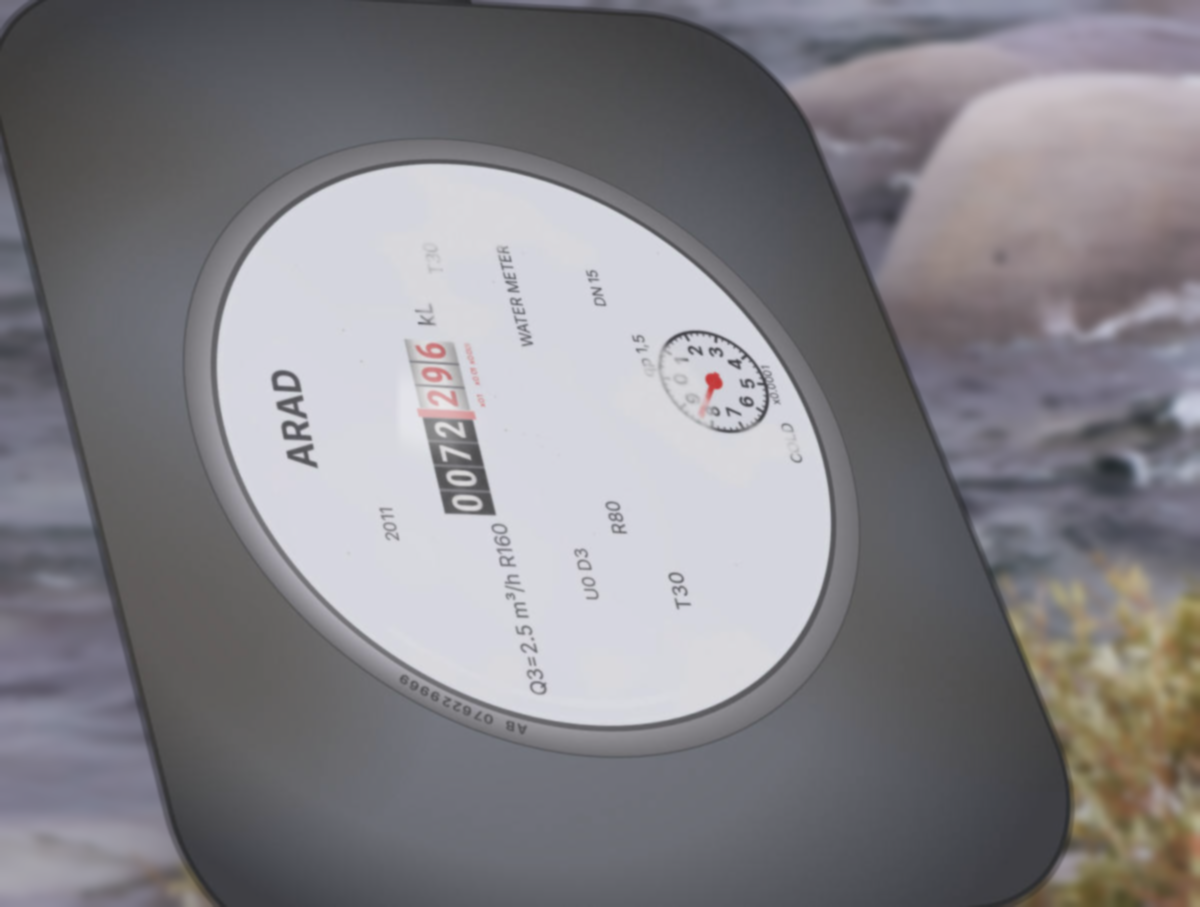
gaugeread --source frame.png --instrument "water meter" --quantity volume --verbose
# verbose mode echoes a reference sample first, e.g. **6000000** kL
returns **72.2968** kL
